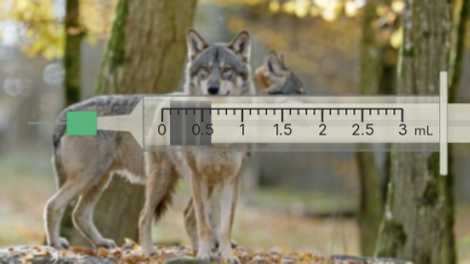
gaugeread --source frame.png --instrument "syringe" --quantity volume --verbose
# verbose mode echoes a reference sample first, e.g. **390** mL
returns **0.1** mL
